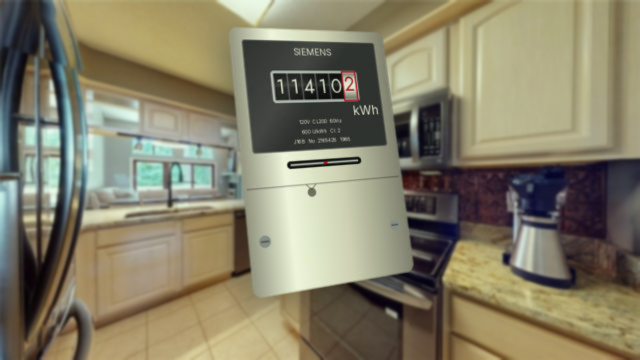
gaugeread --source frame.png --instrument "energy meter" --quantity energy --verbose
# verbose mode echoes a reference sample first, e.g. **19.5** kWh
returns **11410.2** kWh
